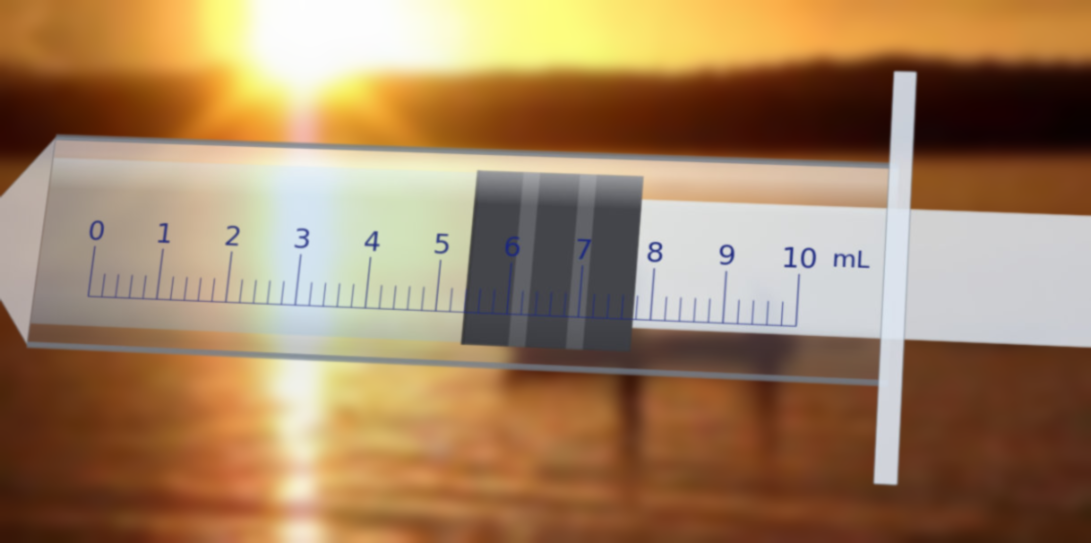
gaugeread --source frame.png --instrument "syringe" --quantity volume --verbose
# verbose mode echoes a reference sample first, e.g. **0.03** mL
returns **5.4** mL
